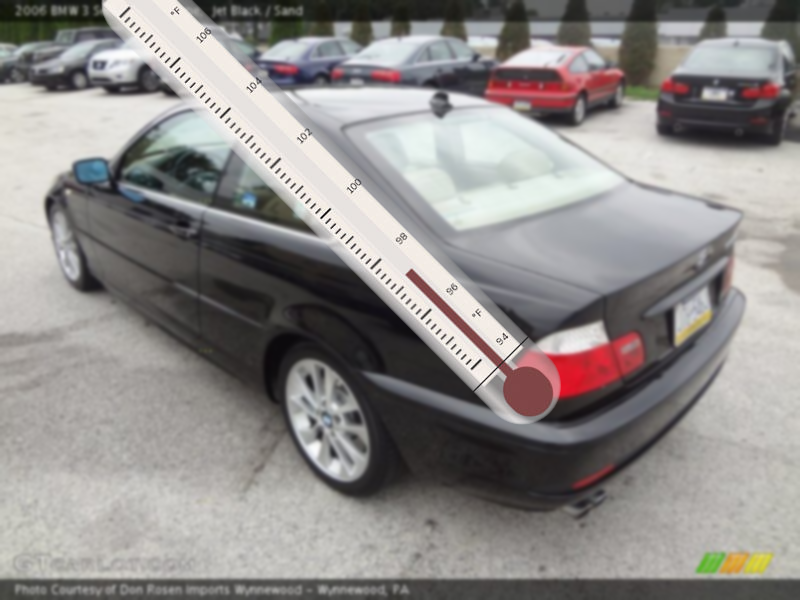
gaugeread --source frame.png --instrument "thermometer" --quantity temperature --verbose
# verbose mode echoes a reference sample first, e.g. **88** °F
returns **97.2** °F
